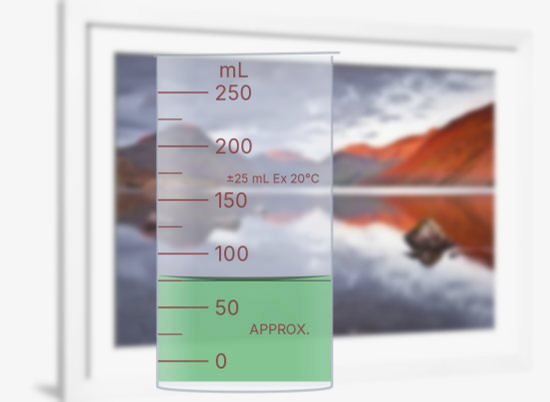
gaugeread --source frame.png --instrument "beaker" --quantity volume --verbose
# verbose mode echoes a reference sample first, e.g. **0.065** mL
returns **75** mL
